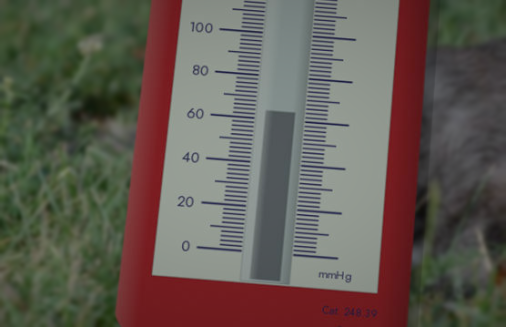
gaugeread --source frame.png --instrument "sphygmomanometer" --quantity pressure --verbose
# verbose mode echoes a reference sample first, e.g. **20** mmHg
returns **64** mmHg
